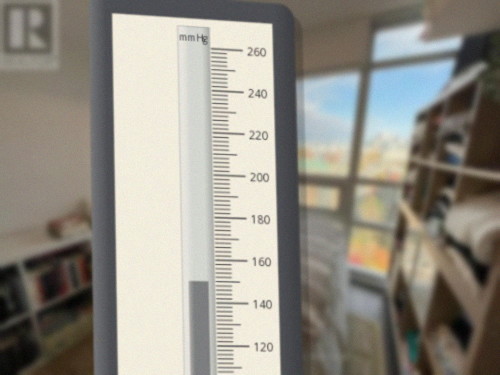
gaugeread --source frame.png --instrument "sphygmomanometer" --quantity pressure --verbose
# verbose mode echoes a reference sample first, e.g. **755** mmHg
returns **150** mmHg
